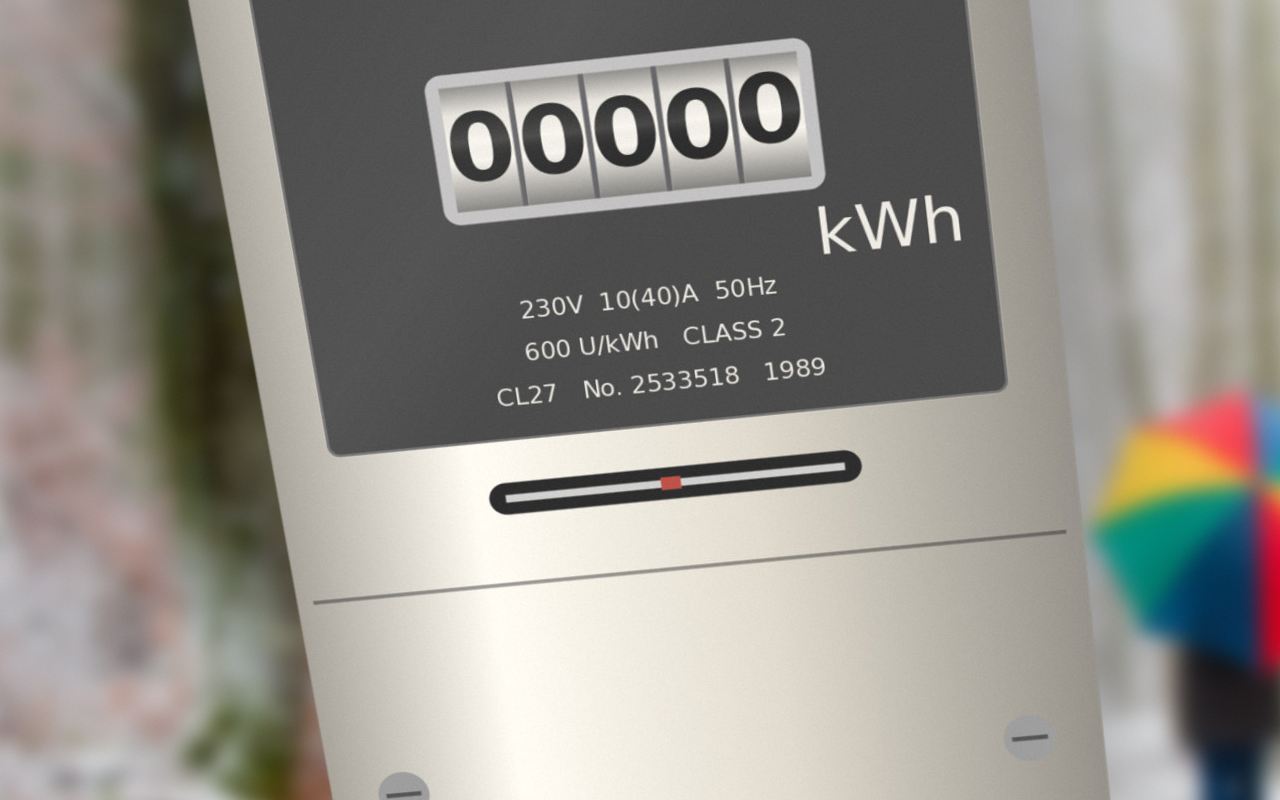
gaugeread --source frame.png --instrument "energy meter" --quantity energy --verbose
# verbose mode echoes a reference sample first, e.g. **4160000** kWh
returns **0** kWh
